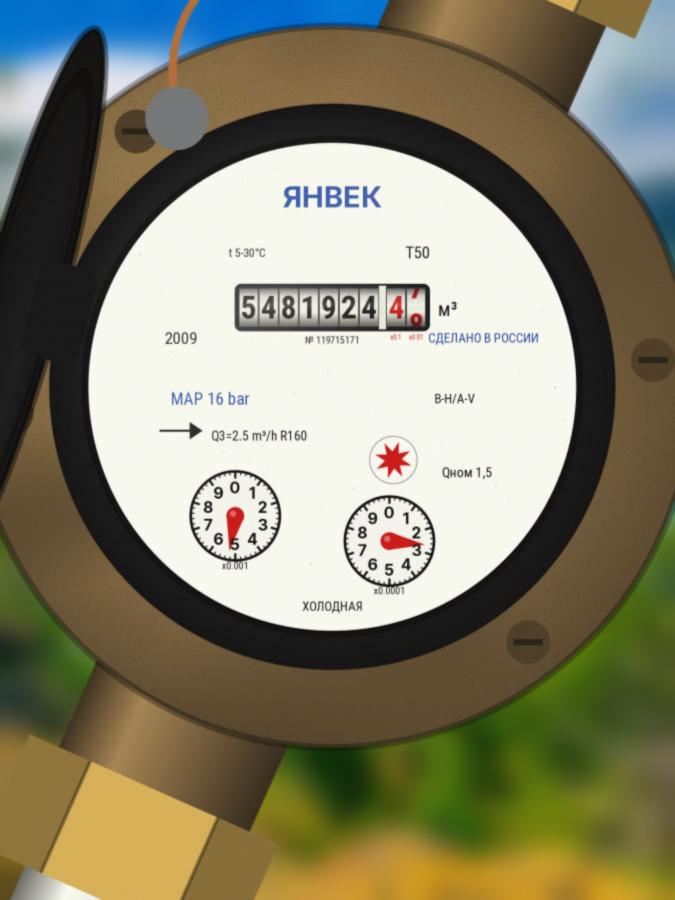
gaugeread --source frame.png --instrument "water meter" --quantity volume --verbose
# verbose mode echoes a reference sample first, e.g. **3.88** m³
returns **5481924.4752** m³
